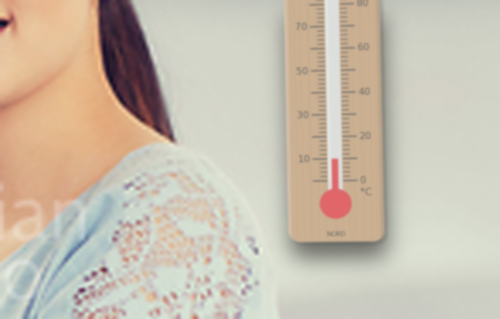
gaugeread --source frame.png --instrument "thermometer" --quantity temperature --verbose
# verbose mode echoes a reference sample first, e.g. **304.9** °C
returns **10** °C
